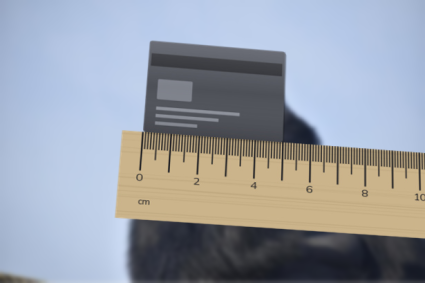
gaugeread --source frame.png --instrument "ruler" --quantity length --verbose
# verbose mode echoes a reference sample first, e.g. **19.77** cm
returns **5** cm
